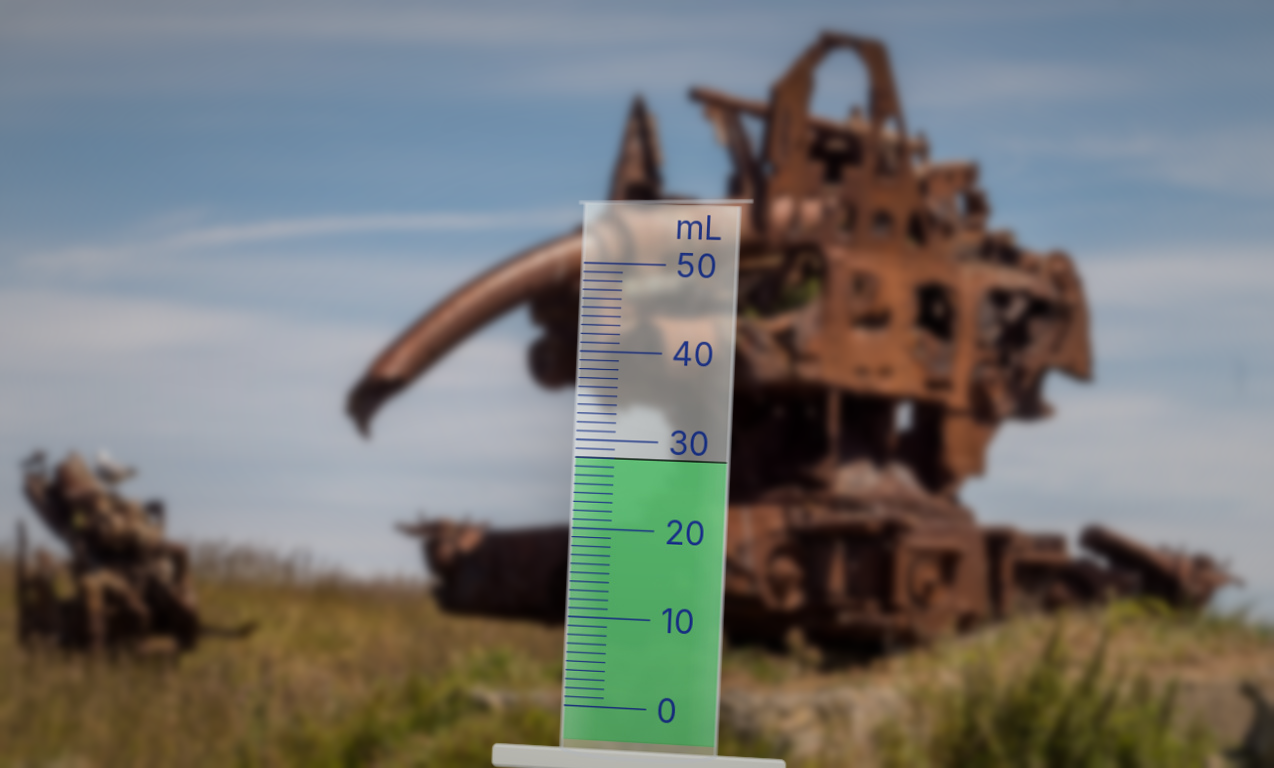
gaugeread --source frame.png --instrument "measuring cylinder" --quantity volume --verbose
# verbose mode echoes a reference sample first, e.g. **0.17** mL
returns **28** mL
